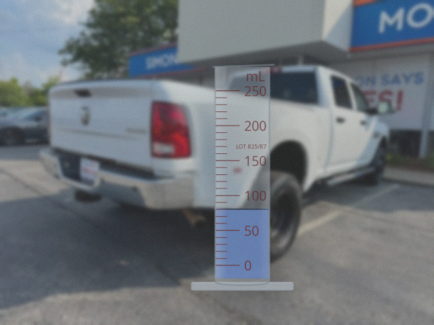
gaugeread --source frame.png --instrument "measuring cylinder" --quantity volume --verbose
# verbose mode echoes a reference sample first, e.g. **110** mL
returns **80** mL
